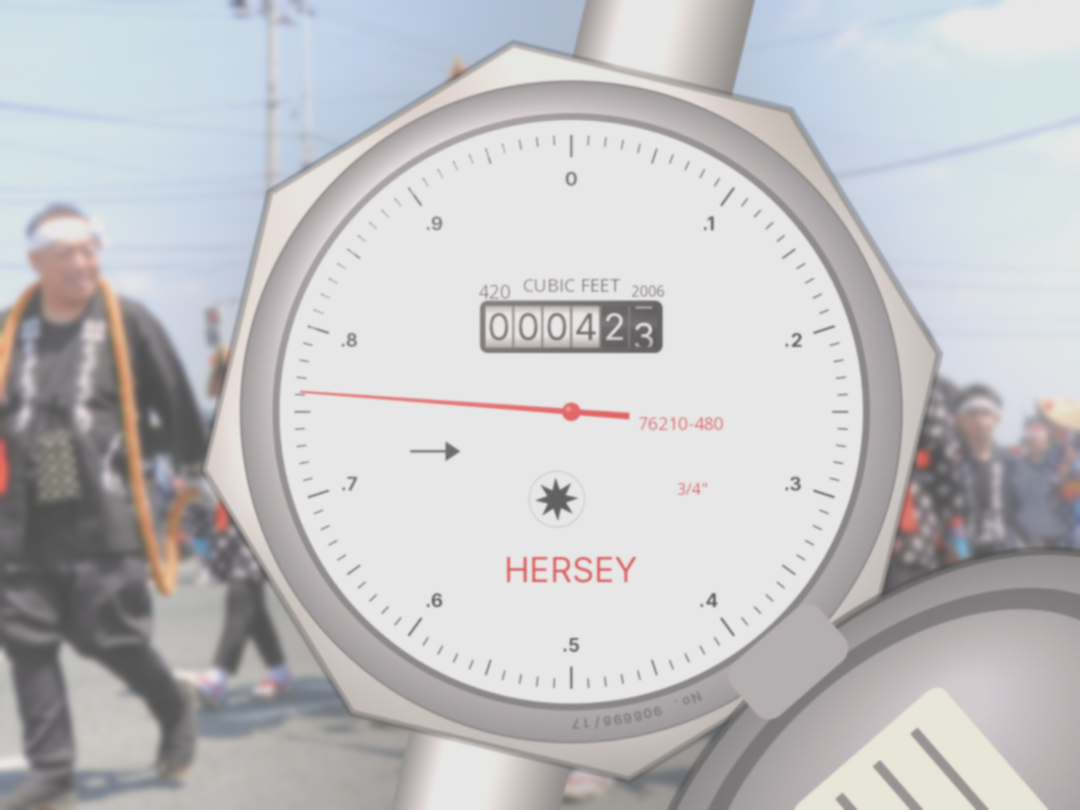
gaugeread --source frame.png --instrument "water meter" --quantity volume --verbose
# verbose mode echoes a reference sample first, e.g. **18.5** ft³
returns **422.76** ft³
